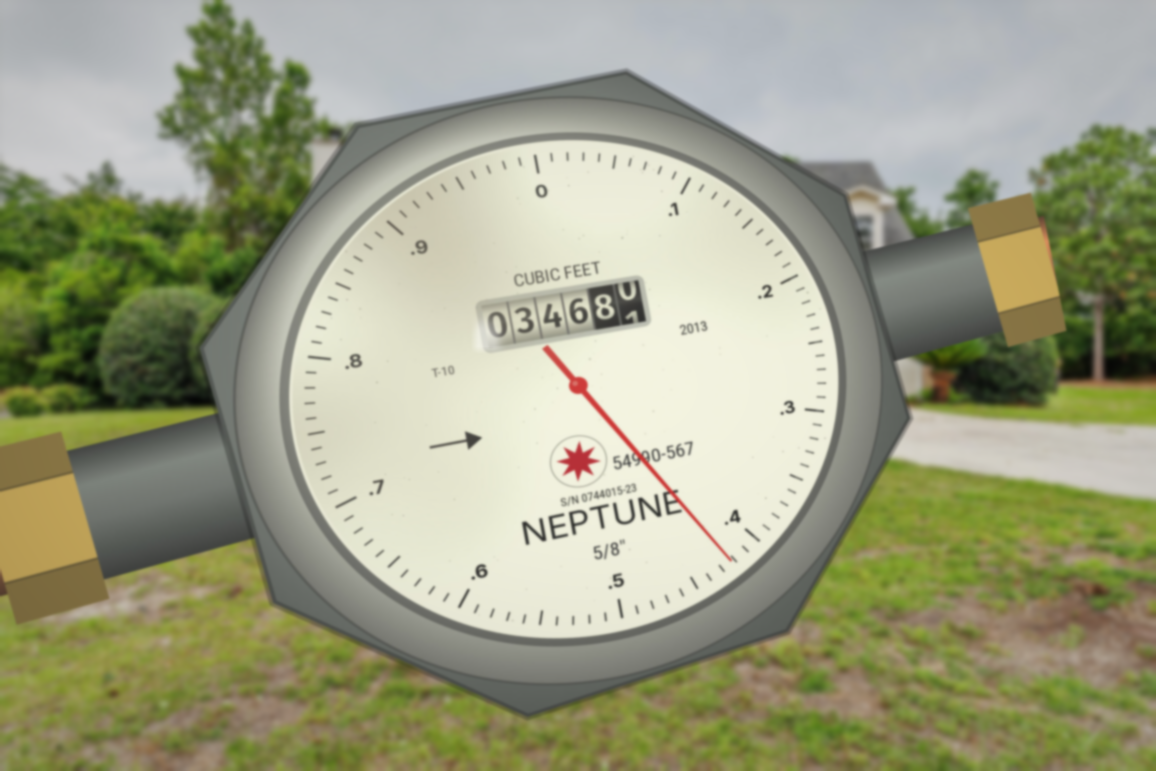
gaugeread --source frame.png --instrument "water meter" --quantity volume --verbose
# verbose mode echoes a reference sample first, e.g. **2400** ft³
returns **34680.42** ft³
